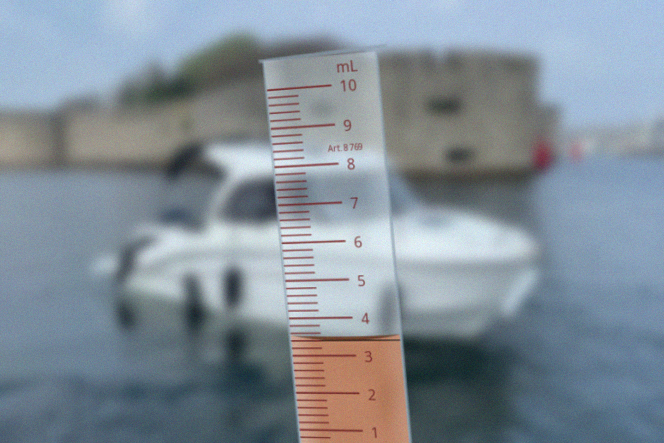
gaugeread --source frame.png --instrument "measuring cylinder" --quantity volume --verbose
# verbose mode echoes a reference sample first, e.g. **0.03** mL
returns **3.4** mL
